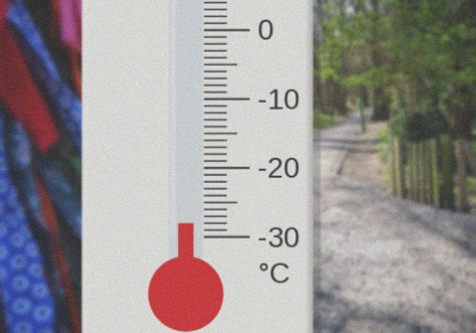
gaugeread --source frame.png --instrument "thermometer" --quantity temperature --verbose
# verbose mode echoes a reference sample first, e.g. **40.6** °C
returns **-28** °C
